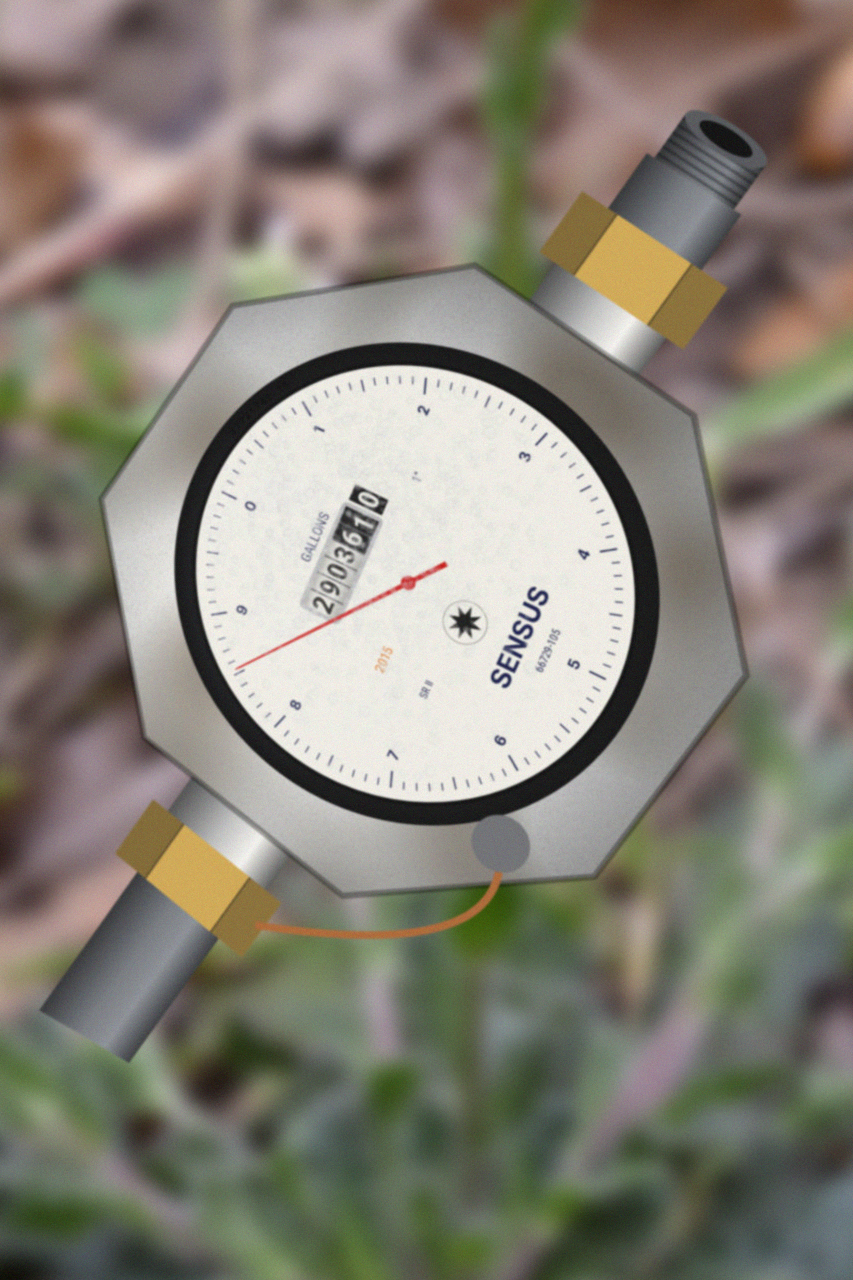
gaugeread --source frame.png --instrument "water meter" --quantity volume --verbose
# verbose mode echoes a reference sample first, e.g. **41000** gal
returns **2903608.5** gal
